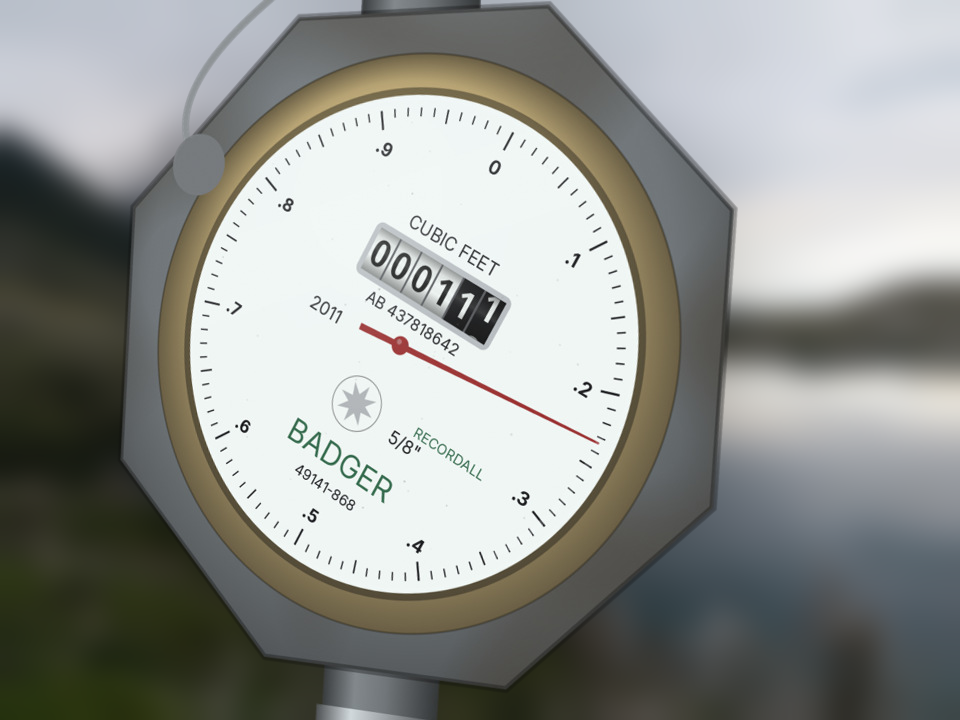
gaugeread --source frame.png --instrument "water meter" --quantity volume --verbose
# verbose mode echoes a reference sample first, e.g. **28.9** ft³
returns **111.23** ft³
